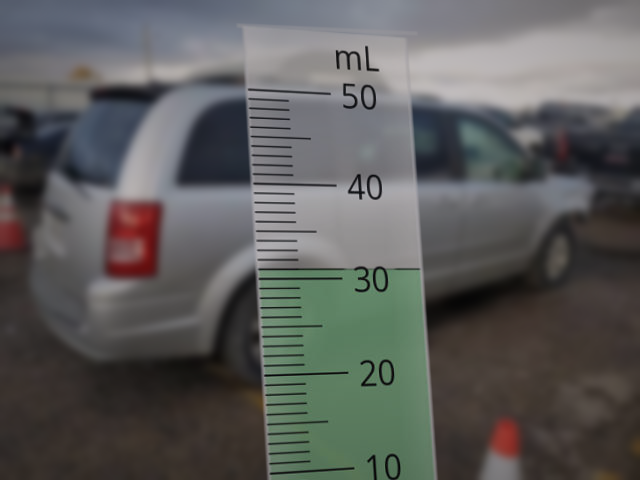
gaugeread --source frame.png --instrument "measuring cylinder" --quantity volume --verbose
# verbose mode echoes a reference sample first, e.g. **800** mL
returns **31** mL
